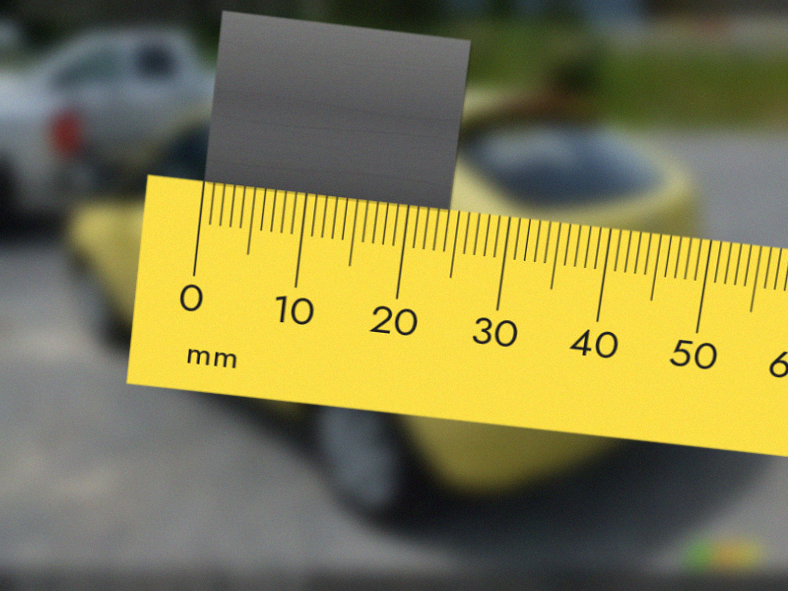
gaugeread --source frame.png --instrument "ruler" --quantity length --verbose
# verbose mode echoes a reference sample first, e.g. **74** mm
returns **24** mm
